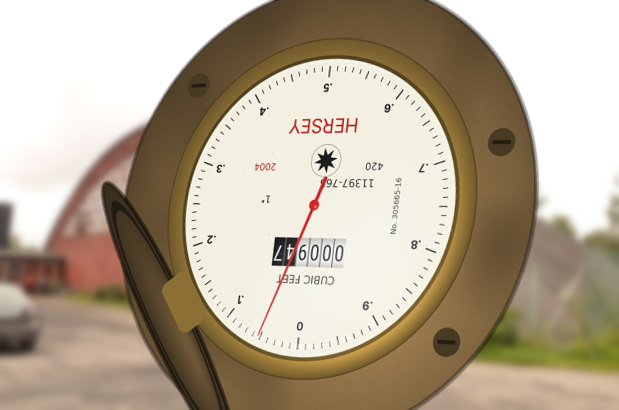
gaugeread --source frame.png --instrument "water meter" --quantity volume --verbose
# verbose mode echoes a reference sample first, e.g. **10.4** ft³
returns **947.05** ft³
